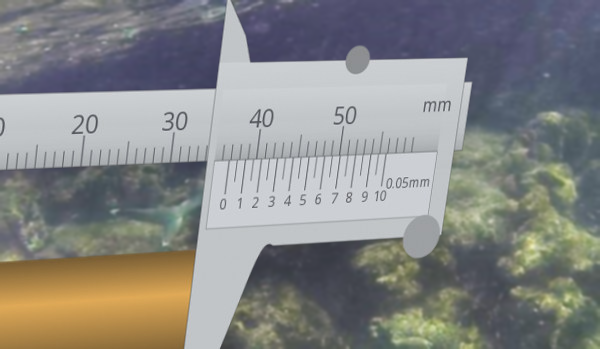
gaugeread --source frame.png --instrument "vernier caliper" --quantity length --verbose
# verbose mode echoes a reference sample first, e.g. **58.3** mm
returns **36.8** mm
